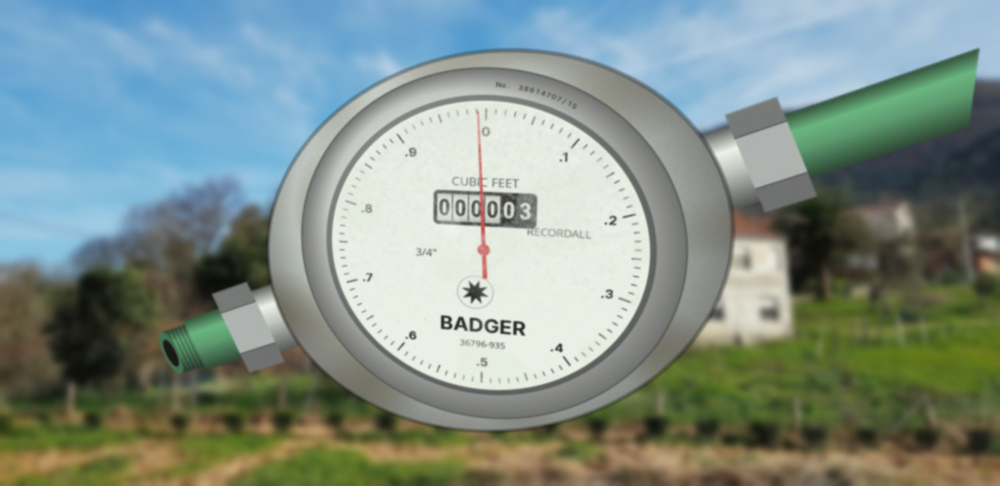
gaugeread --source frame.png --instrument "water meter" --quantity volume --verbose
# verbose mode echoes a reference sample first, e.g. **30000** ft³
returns **2.99** ft³
